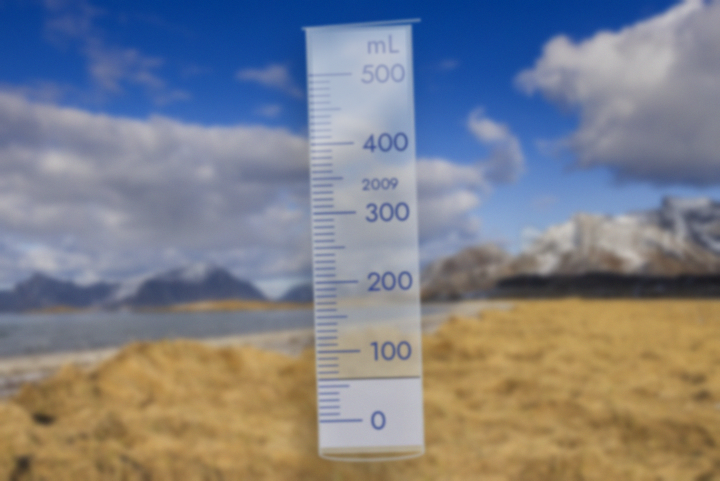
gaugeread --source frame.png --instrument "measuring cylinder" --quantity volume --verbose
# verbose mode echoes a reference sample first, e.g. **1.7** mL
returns **60** mL
